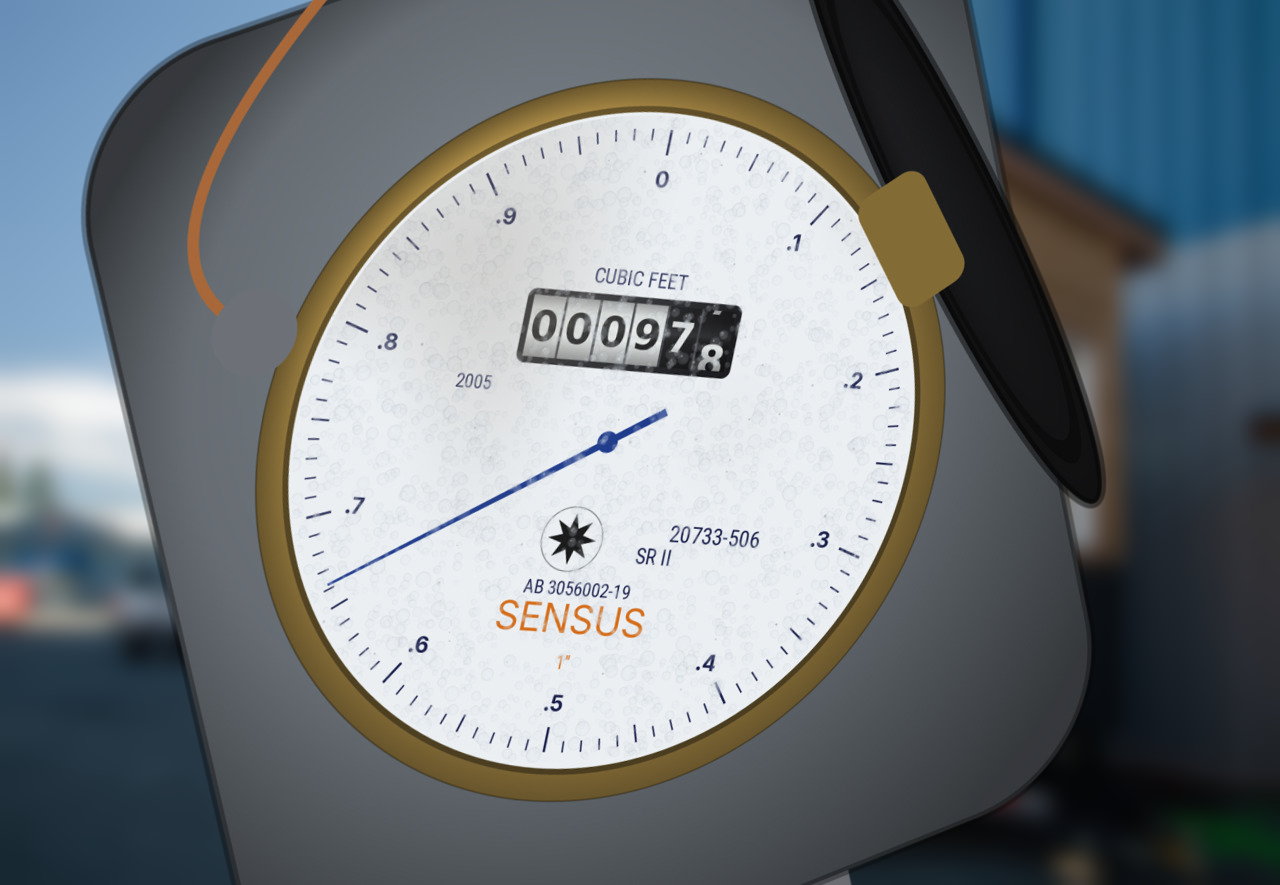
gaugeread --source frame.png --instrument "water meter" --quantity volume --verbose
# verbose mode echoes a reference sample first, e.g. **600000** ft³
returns **977.66** ft³
